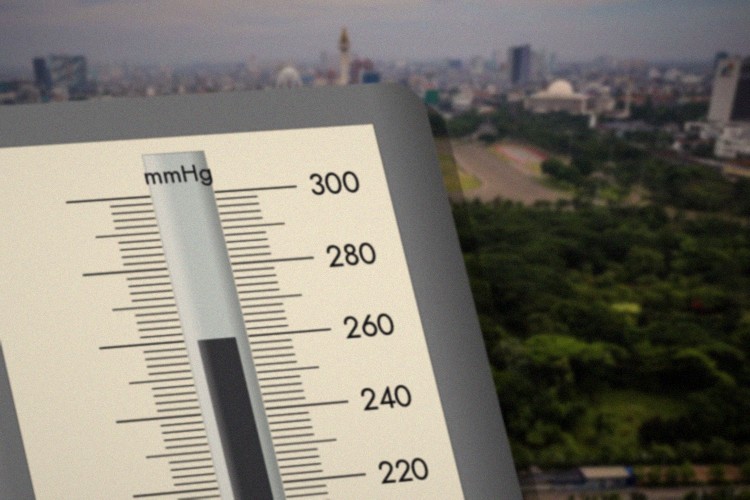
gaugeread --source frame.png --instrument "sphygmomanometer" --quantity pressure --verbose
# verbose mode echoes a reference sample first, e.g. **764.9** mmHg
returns **260** mmHg
